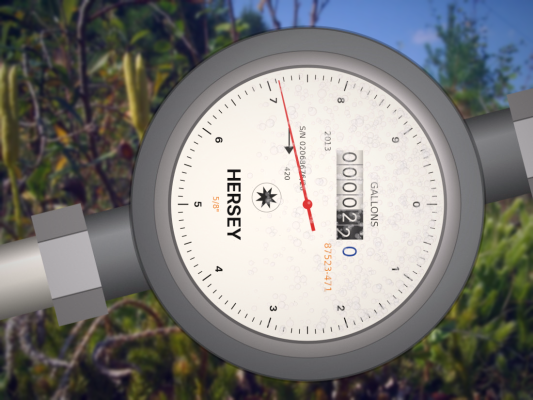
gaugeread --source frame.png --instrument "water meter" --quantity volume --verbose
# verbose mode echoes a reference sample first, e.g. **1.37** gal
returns **217.1** gal
